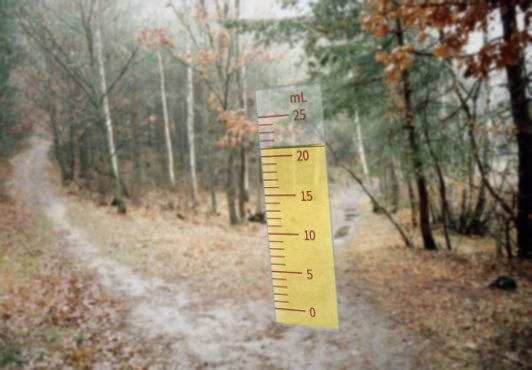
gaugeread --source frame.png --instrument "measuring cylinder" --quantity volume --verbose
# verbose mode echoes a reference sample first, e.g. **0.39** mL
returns **21** mL
